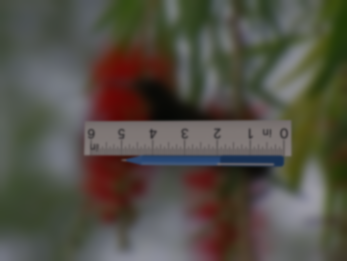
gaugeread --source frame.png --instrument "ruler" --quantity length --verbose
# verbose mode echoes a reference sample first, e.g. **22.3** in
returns **5** in
